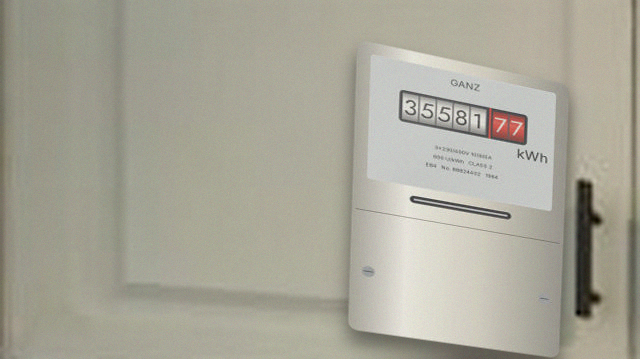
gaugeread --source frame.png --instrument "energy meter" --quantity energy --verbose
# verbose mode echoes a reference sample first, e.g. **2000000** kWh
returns **35581.77** kWh
